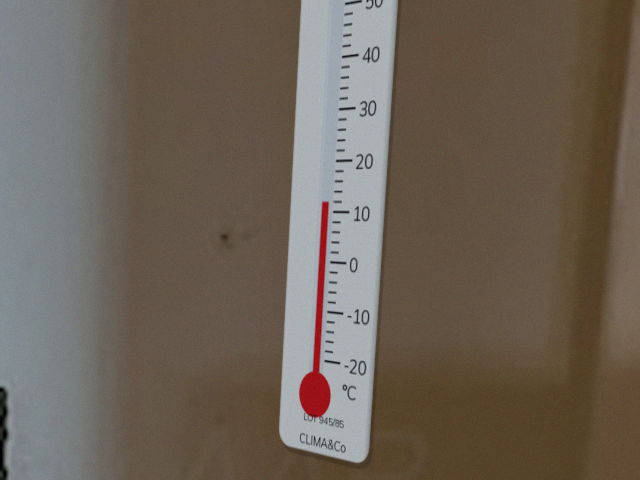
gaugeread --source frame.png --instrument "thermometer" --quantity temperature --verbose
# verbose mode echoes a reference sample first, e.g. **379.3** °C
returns **12** °C
